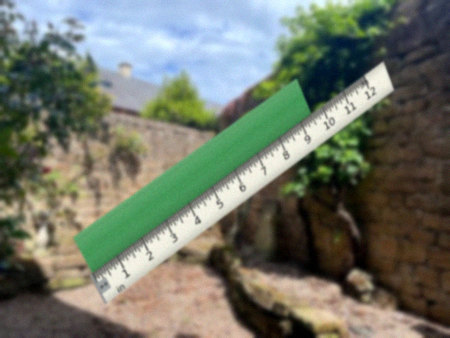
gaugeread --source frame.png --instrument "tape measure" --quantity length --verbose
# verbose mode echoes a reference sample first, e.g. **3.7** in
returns **9.5** in
